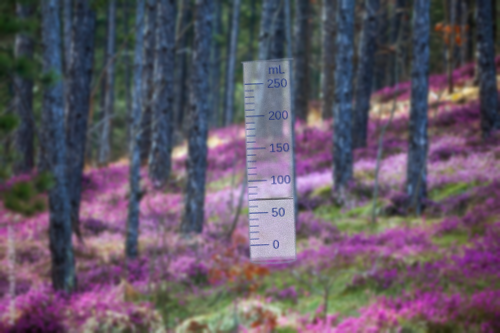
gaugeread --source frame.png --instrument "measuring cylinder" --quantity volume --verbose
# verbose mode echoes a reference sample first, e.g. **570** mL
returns **70** mL
